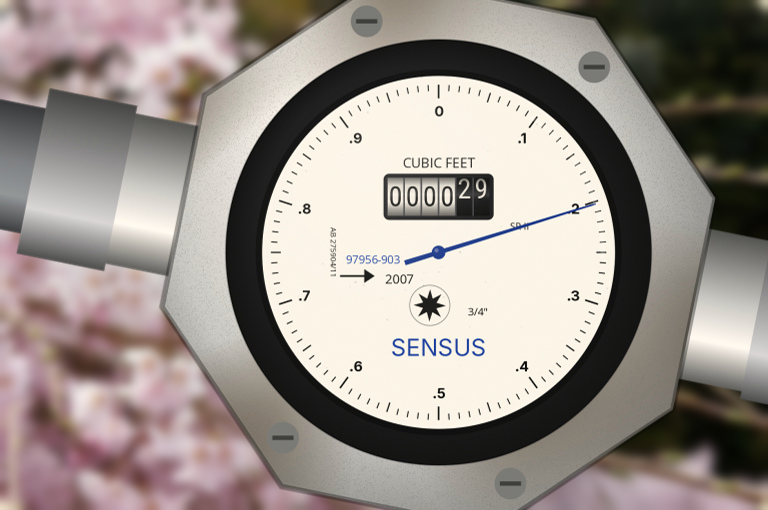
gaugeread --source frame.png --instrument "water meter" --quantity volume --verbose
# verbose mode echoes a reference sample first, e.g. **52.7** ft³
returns **29.20** ft³
